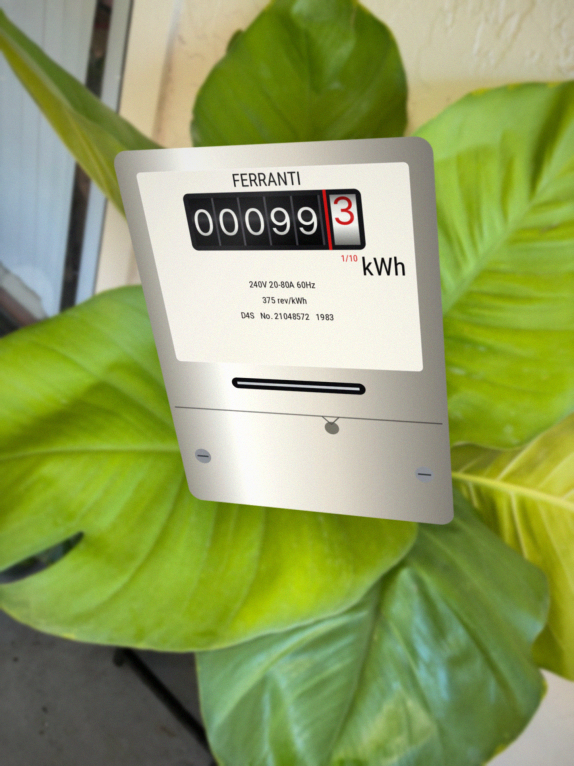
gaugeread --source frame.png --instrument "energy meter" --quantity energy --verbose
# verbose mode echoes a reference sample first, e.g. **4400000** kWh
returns **99.3** kWh
